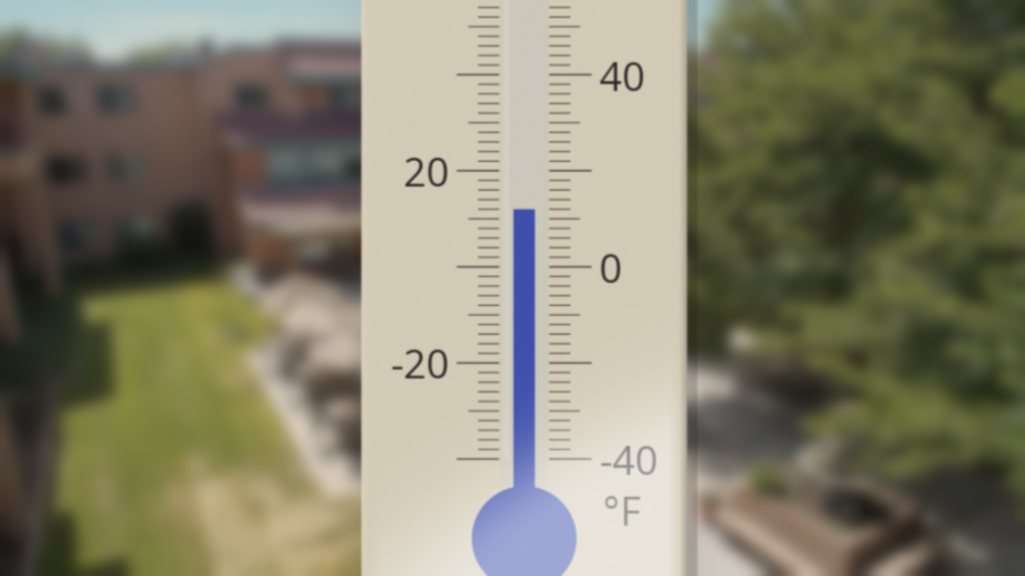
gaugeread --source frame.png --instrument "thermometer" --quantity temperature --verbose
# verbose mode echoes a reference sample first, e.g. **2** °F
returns **12** °F
